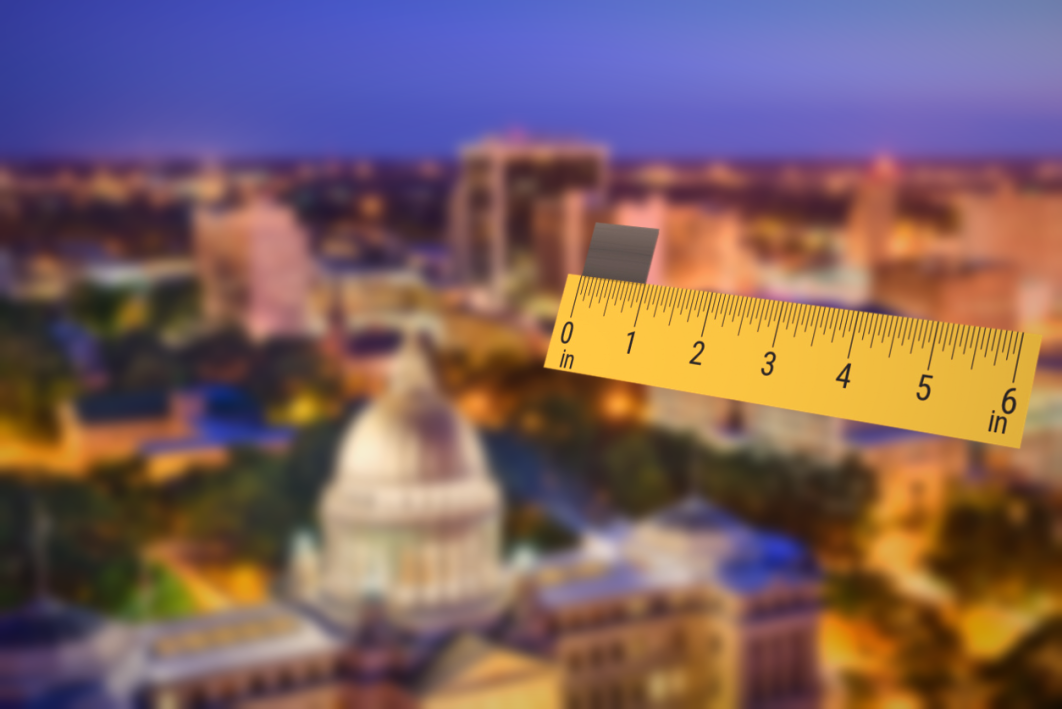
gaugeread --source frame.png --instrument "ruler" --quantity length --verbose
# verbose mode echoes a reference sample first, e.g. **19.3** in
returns **1** in
